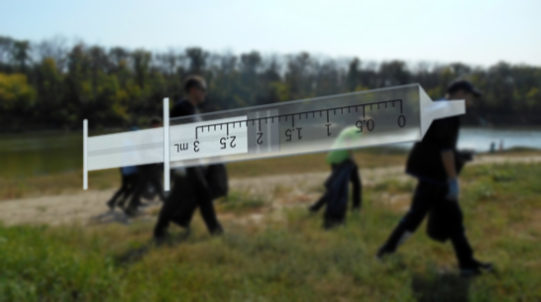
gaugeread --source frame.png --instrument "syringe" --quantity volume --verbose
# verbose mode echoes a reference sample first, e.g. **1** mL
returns **1.7** mL
